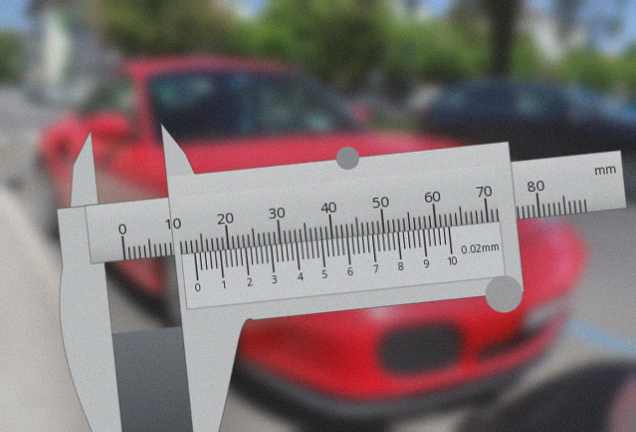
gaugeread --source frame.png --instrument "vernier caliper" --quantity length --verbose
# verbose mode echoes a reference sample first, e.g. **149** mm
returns **13.5** mm
